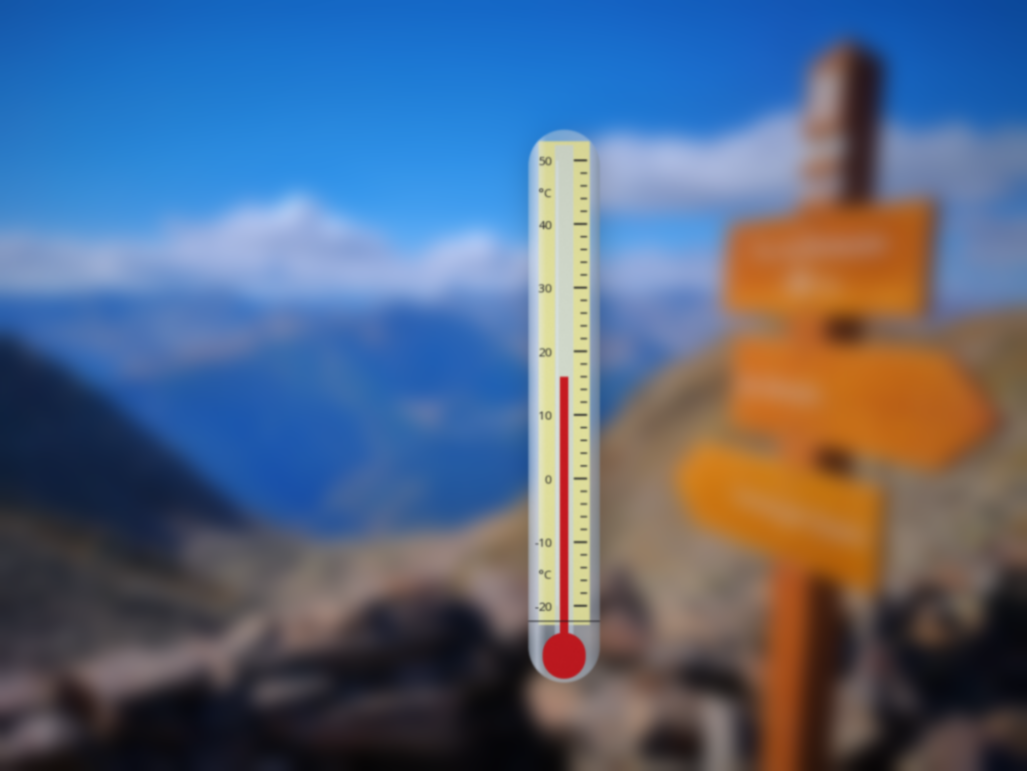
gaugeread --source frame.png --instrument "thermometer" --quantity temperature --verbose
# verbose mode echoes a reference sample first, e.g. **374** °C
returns **16** °C
